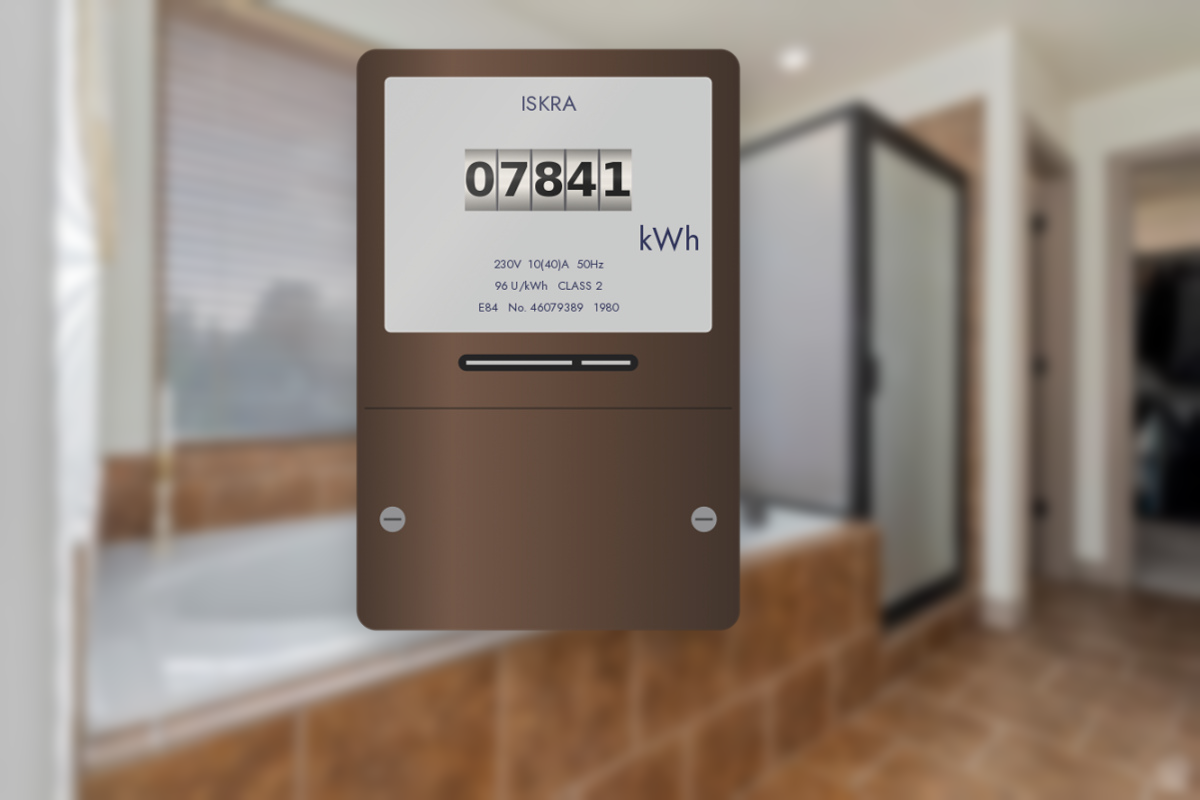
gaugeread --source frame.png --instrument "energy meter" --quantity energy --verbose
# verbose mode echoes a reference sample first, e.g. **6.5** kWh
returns **7841** kWh
